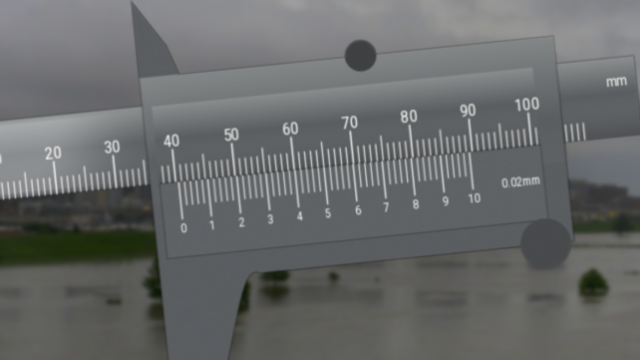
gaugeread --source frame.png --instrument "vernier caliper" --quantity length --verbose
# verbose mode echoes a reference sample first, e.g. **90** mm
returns **40.5** mm
